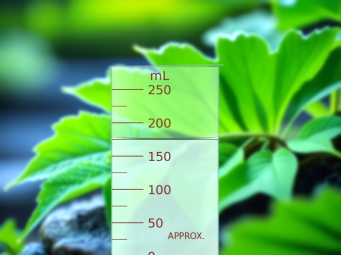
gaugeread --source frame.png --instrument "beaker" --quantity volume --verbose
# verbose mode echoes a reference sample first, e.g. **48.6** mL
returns **175** mL
